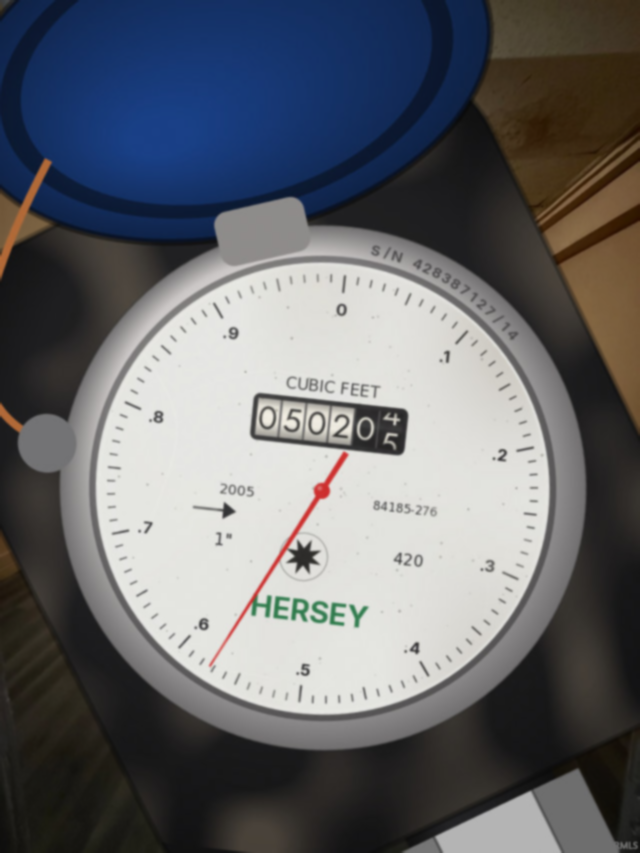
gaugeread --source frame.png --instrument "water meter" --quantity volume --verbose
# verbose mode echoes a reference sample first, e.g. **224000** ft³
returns **50204.57** ft³
